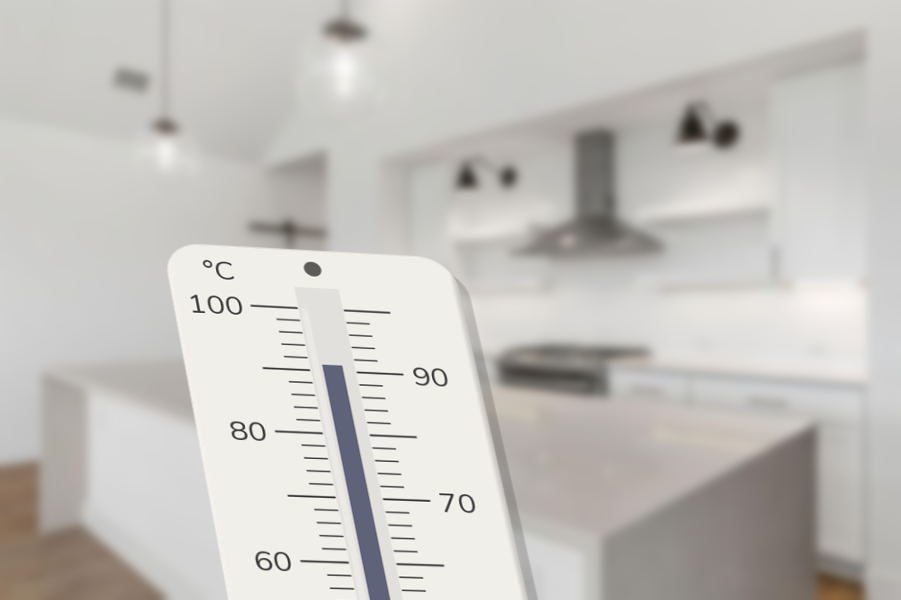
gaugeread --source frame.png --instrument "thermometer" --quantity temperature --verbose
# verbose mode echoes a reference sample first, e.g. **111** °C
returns **91** °C
